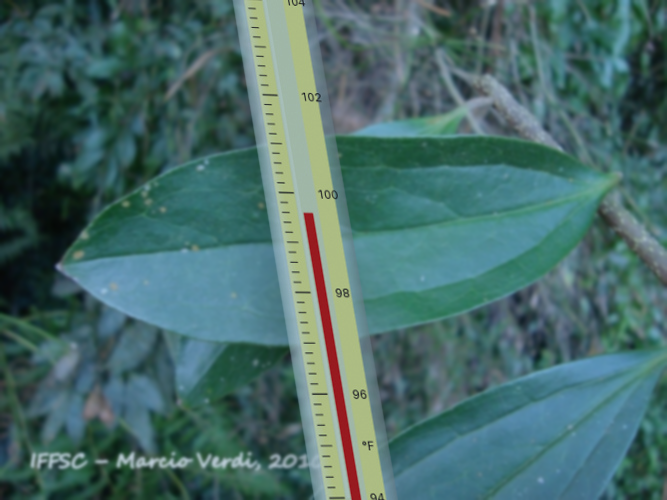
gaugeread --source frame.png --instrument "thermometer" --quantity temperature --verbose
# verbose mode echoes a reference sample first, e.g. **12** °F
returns **99.6** °F
